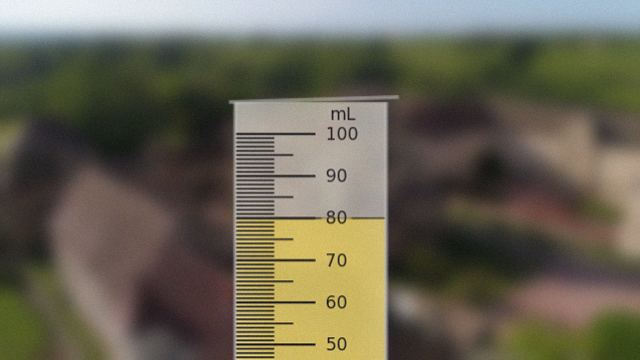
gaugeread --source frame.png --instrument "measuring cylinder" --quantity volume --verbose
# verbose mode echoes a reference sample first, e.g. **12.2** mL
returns **80** mL
